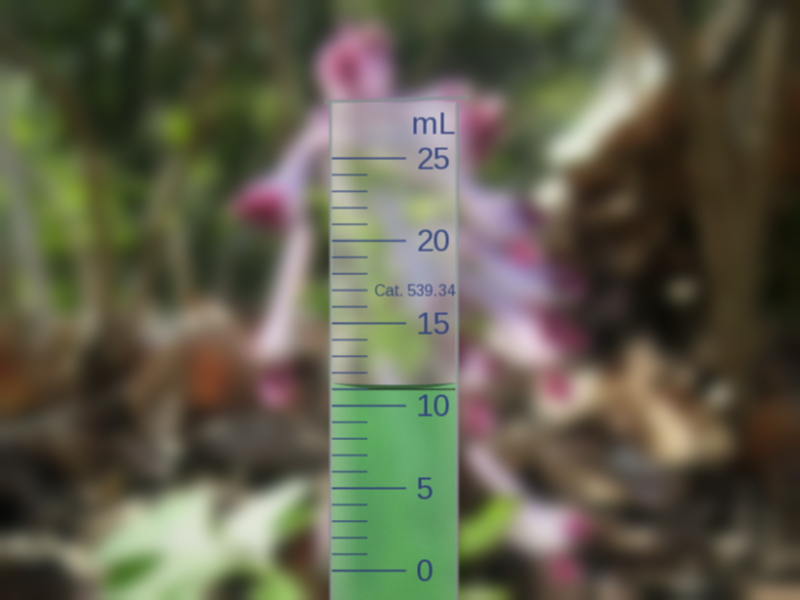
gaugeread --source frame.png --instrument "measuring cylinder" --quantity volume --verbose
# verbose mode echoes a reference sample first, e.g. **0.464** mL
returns **11** mL
